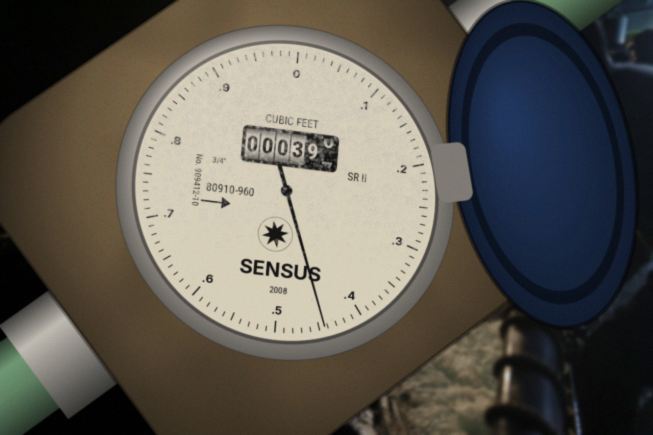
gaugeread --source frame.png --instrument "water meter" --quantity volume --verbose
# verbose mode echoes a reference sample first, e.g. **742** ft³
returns **396.44** ft³
